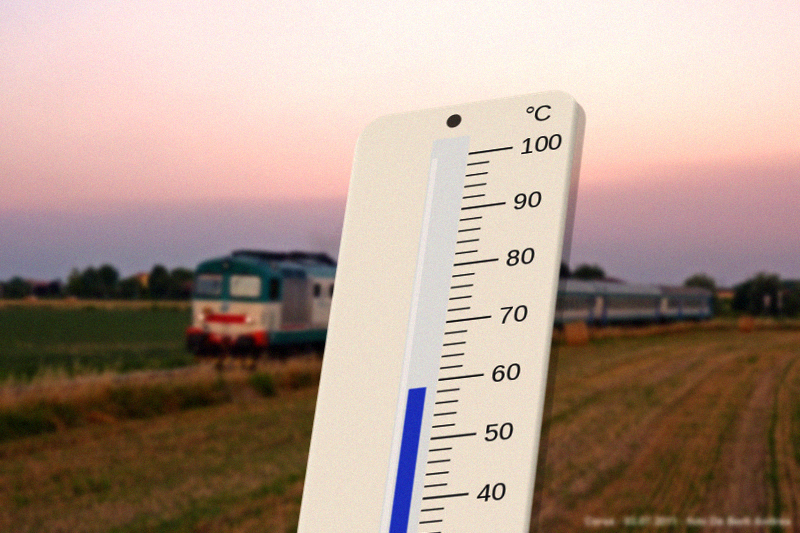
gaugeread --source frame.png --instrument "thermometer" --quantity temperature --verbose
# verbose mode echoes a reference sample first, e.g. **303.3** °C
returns **59** °C
